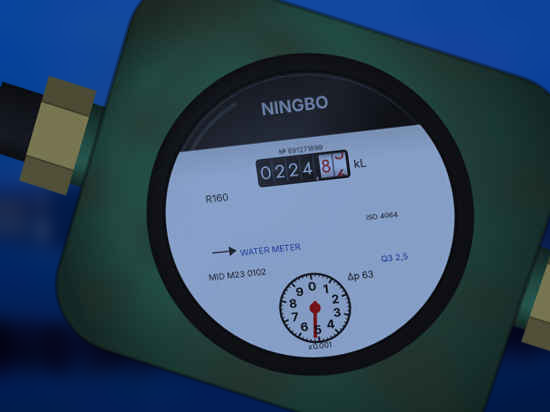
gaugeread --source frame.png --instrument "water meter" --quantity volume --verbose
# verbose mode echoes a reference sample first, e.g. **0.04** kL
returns **224.855** kL
